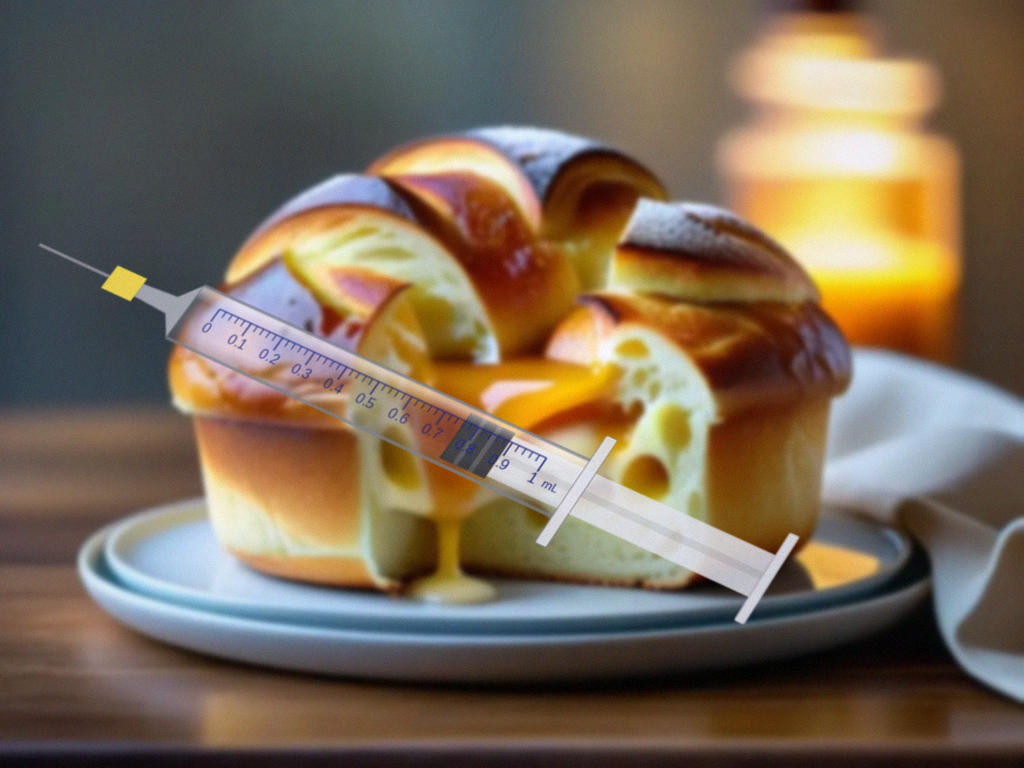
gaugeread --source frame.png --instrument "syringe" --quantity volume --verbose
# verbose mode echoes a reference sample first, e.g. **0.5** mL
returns **0.76** mL
